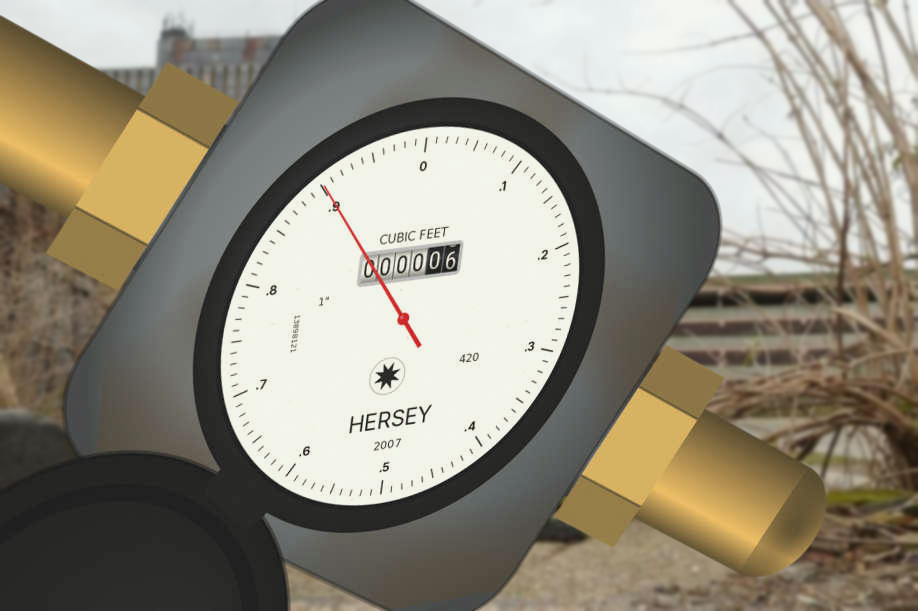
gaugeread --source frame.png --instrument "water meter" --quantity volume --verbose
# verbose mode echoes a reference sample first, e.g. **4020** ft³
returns **5.90** ft³
